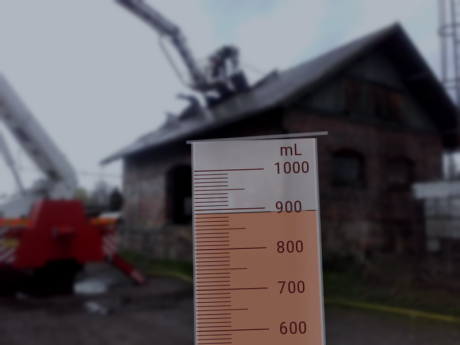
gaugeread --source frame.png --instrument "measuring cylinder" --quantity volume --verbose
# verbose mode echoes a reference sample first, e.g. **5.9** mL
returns **890** mL
